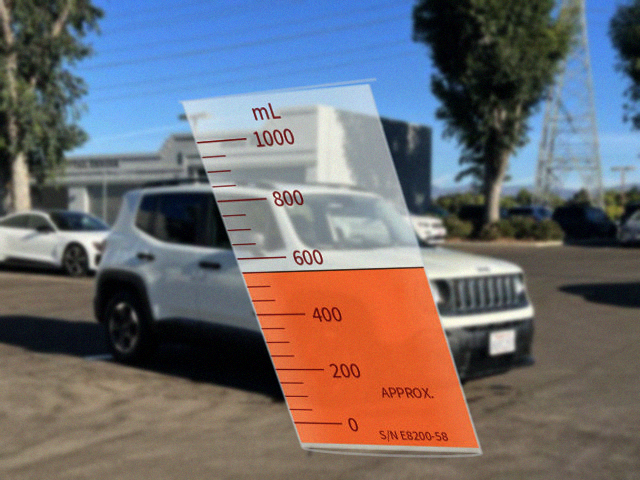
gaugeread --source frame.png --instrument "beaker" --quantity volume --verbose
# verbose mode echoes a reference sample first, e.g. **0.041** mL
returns **550** mL
